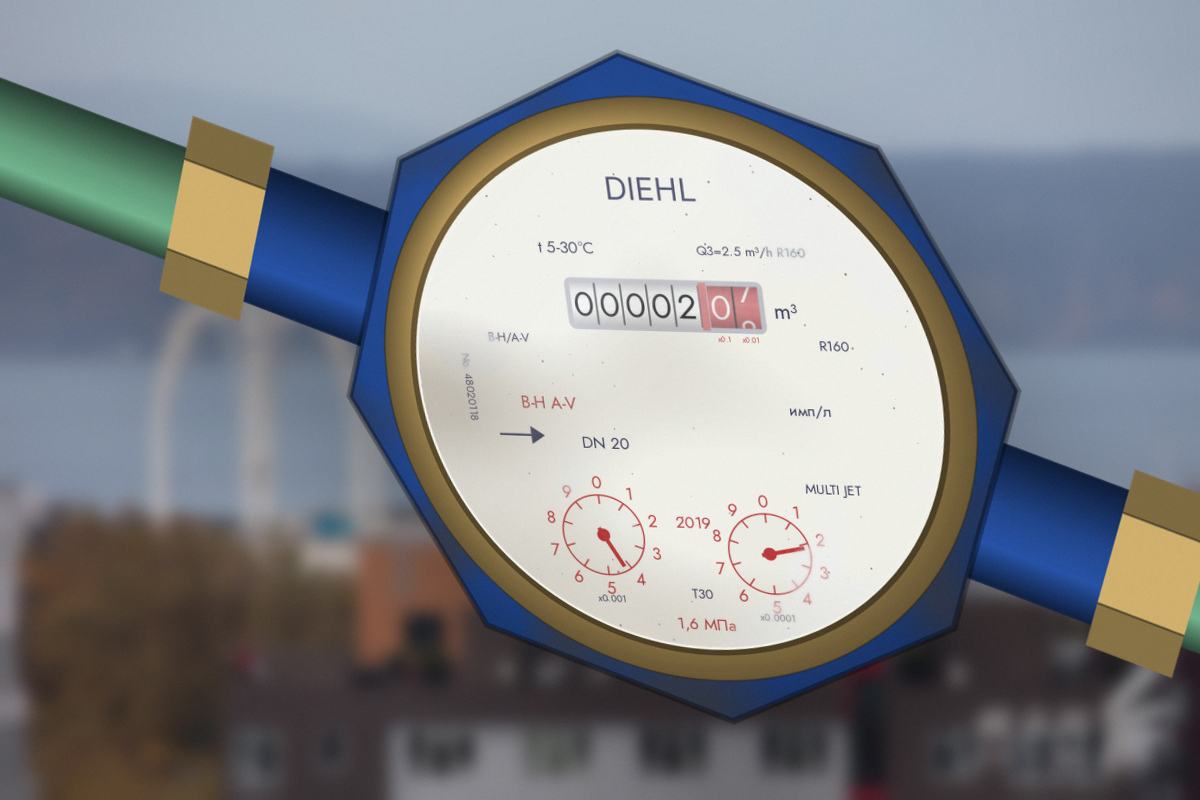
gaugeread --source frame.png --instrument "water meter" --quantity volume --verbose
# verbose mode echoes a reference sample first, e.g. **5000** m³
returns **2.0742** m³
